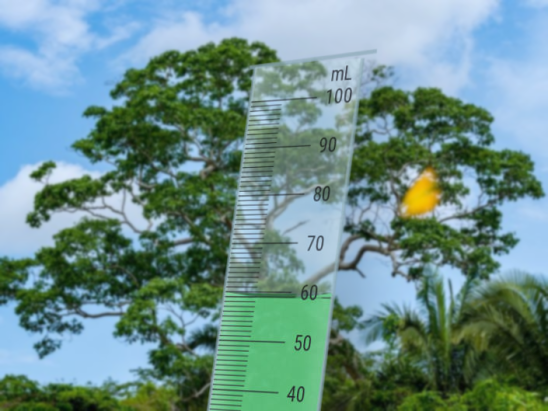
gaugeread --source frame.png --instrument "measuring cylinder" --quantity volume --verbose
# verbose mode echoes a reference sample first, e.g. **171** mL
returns **59** mL
